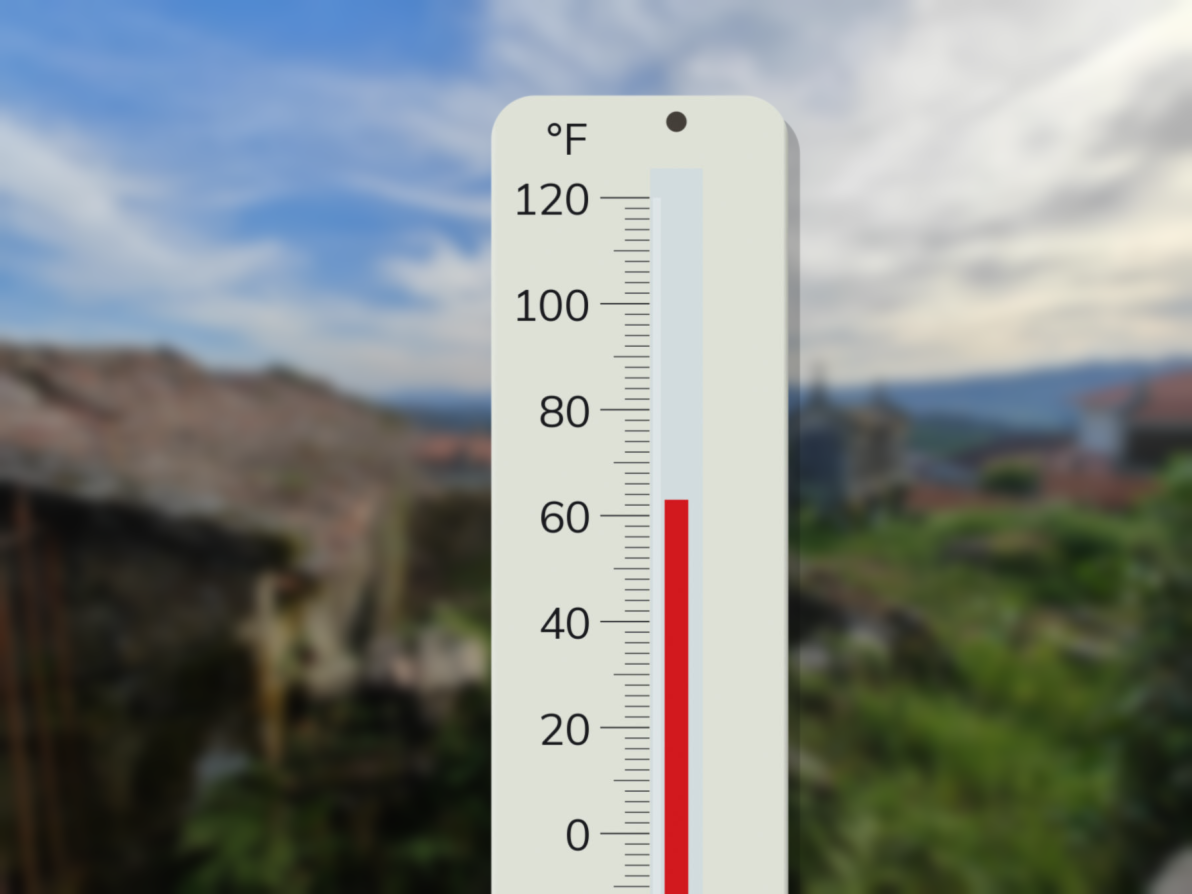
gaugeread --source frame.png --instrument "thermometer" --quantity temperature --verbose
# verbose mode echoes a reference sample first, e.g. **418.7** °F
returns **63** °F
